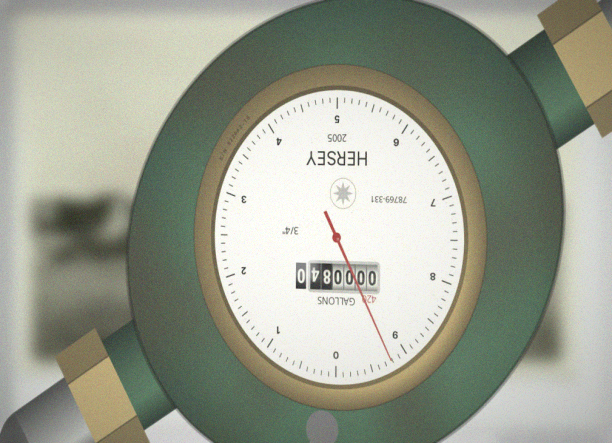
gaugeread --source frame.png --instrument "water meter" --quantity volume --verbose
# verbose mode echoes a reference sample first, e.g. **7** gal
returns **839.2** gal
